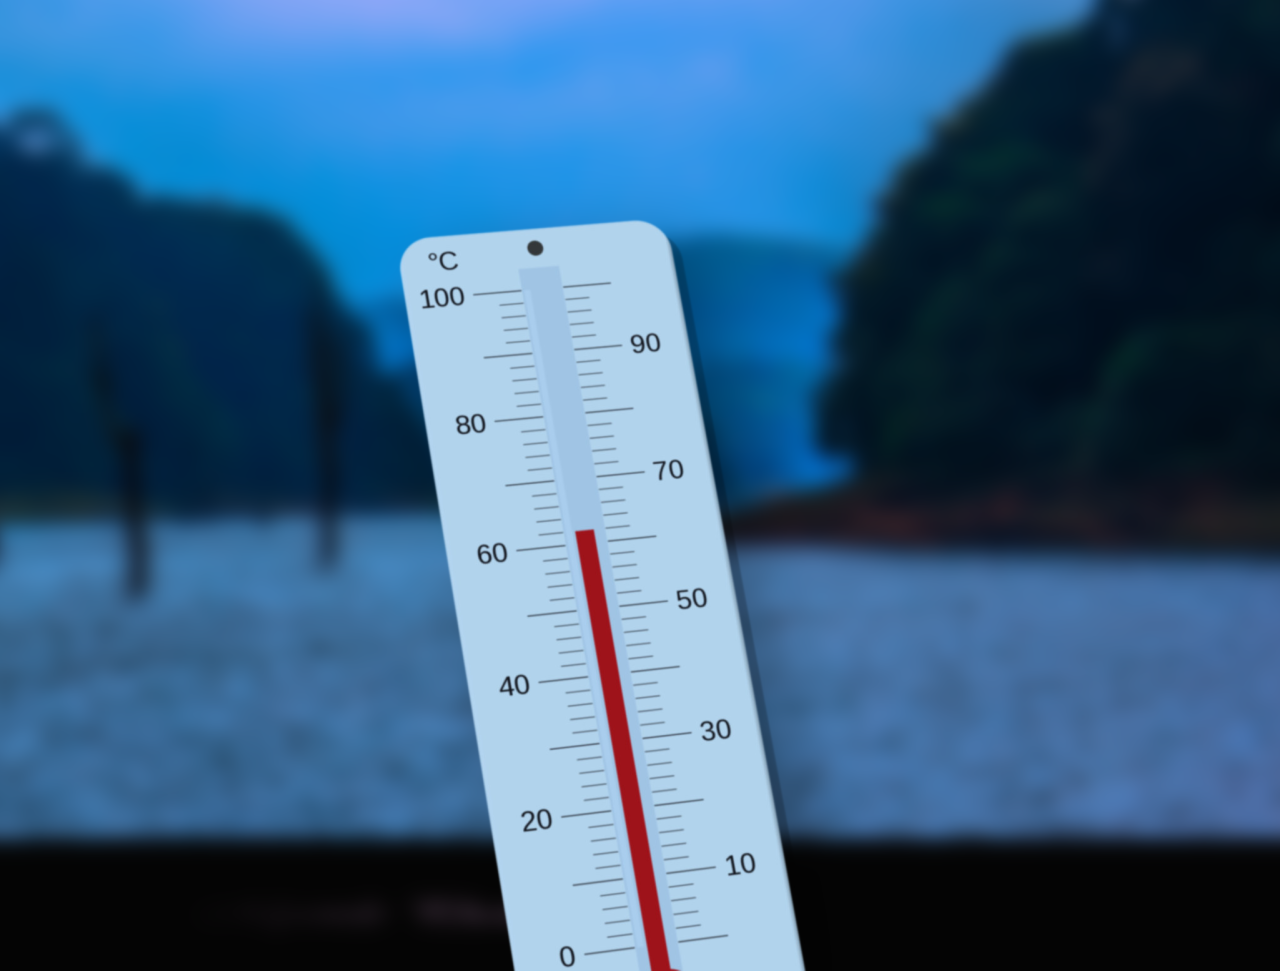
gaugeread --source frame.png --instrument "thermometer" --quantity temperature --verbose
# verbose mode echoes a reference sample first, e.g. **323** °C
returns **62** °C
